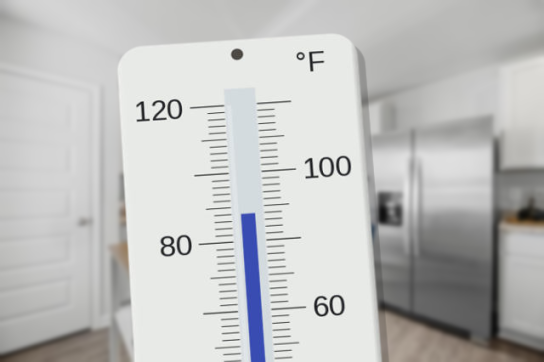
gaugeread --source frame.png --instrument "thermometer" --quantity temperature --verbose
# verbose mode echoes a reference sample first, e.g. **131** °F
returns **88** °F
